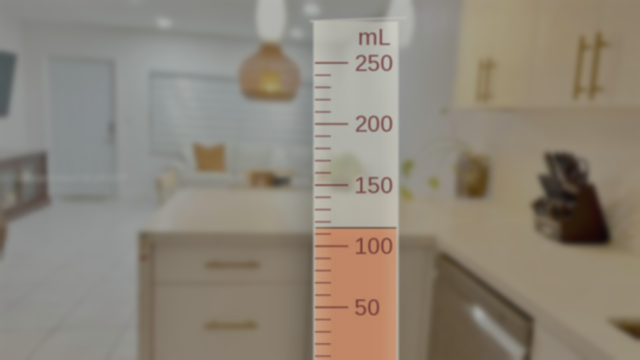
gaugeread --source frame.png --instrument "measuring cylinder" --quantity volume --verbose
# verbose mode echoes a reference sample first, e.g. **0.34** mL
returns **115** mL
